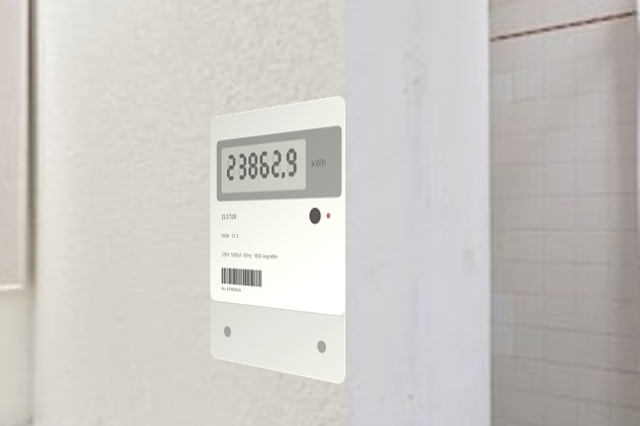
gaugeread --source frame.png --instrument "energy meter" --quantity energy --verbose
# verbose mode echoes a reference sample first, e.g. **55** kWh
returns **23862.9** kWh
